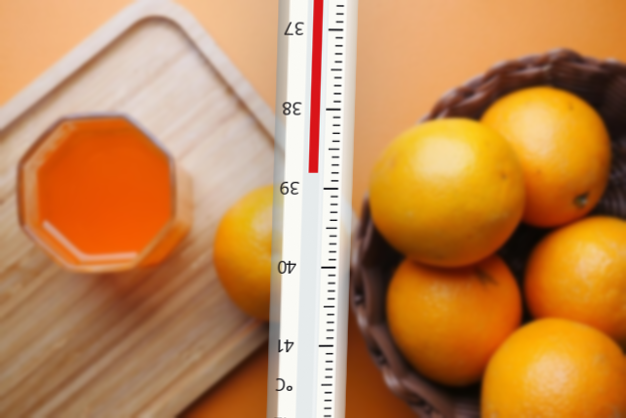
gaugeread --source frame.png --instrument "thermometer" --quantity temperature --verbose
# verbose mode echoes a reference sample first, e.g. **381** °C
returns **38.8** °C
